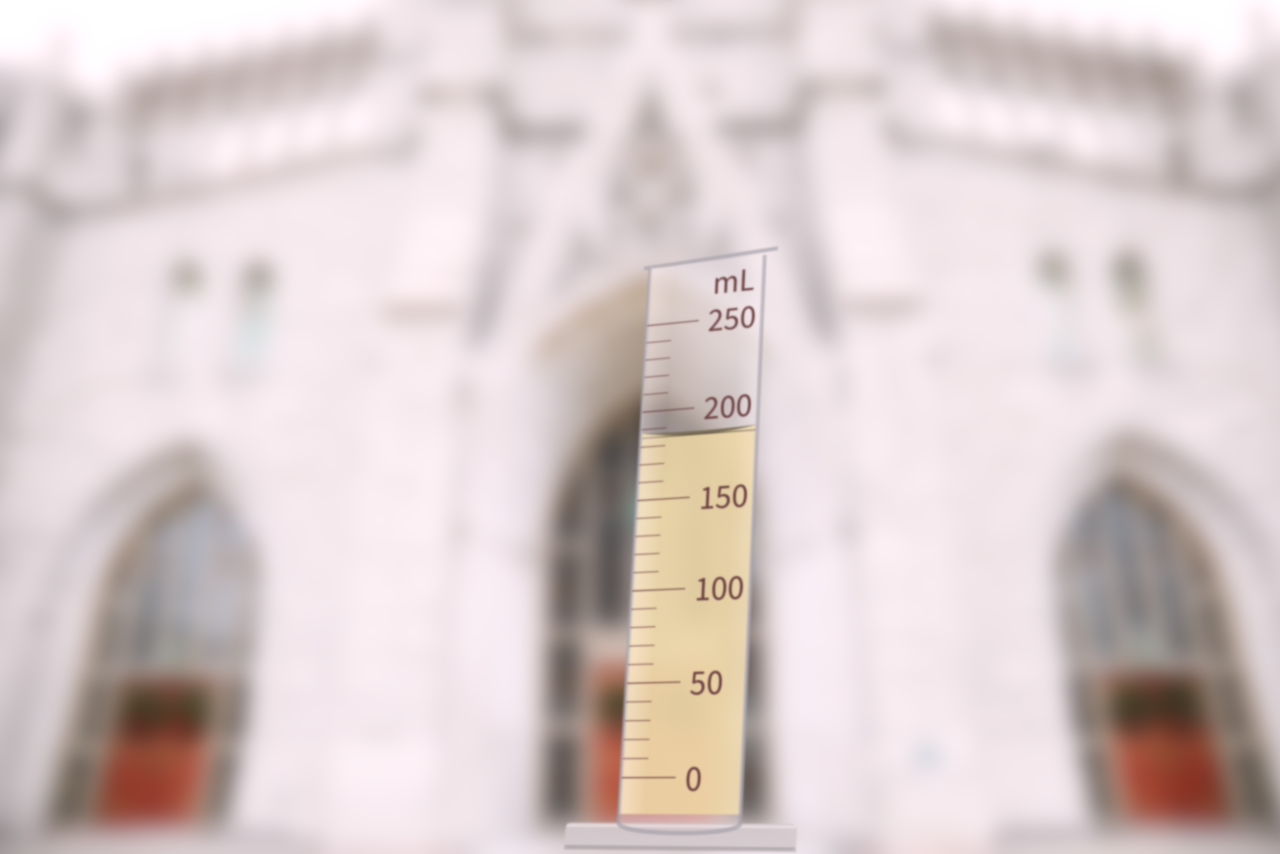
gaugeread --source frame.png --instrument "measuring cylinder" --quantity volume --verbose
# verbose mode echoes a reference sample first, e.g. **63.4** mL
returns **185** mL
